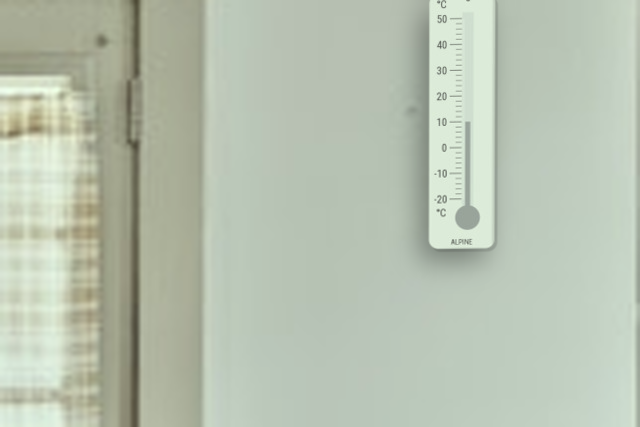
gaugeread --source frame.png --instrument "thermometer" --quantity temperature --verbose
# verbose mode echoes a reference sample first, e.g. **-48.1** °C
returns **10** °C
